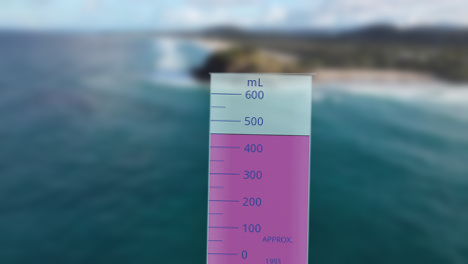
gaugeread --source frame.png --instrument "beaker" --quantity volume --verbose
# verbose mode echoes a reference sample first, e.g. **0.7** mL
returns **450** mL
